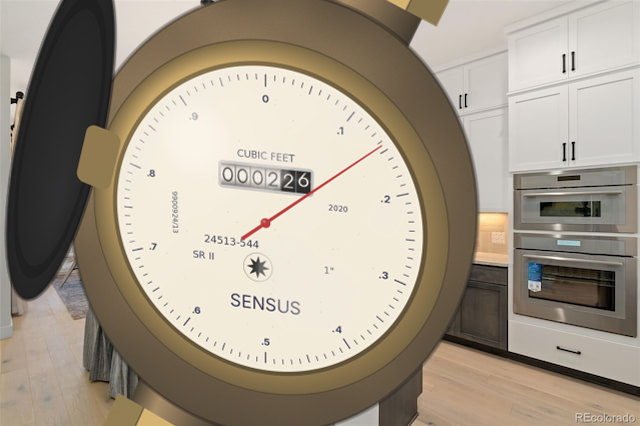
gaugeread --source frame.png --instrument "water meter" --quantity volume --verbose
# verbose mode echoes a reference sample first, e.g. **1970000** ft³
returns **226.14** ft³
